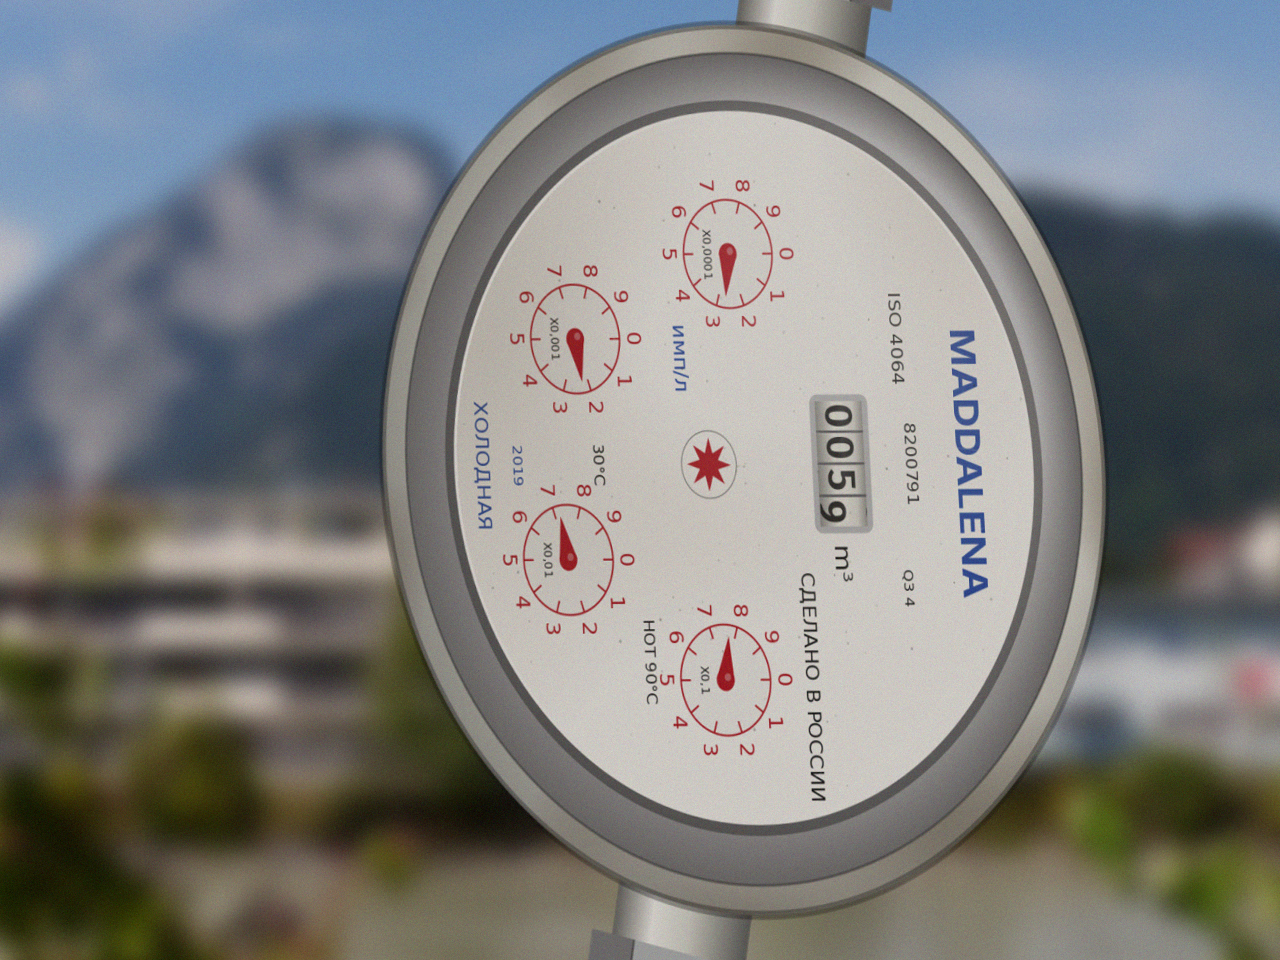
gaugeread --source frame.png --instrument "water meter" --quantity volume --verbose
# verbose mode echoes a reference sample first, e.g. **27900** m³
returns **58.7722** m³
